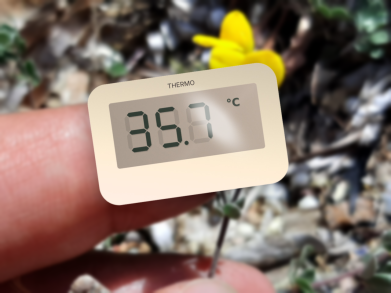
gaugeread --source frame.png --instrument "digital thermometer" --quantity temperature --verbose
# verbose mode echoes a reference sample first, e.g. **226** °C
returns **35.7** °C
